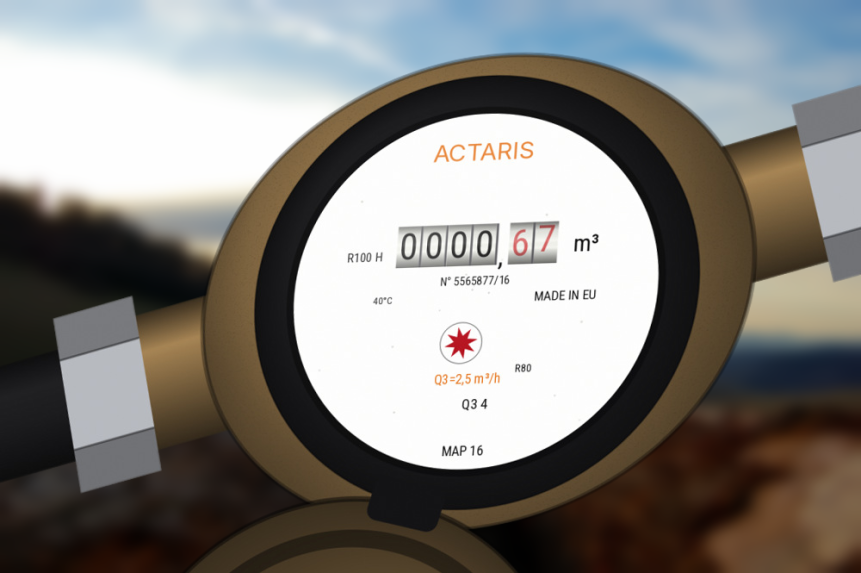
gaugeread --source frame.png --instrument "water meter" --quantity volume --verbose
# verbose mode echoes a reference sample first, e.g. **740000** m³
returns **0.67** m³
